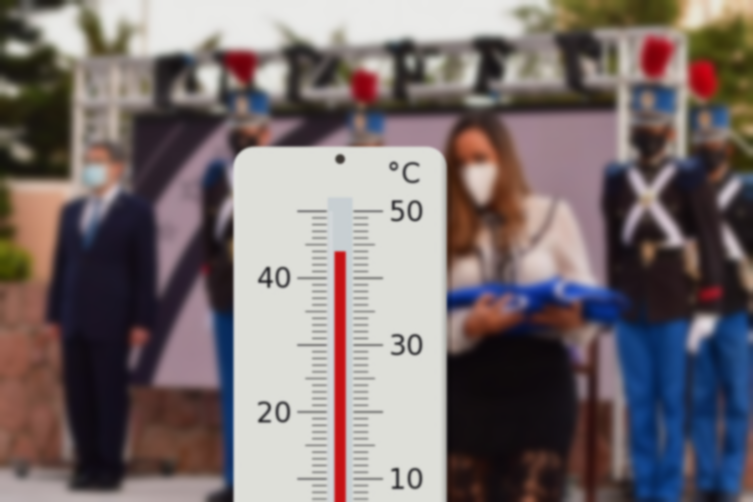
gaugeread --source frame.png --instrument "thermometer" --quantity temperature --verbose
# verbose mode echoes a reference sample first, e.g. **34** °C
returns **44** °C
